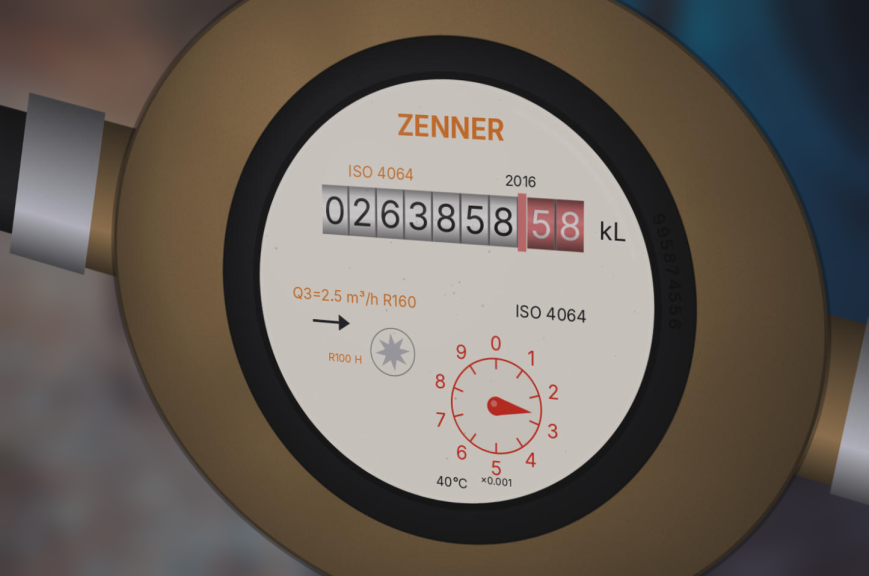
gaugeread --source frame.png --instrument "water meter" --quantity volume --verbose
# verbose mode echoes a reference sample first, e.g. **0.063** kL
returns **263858.582** kL
